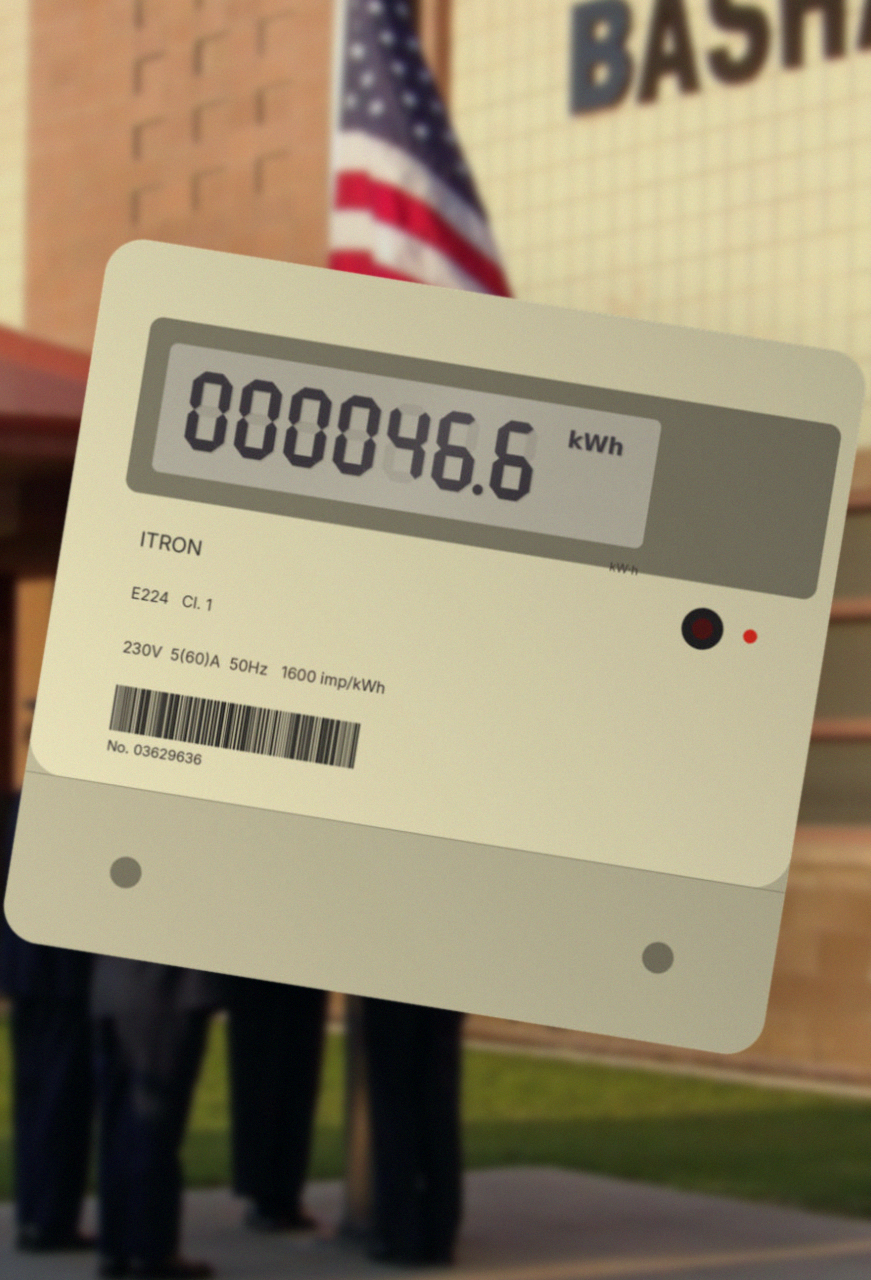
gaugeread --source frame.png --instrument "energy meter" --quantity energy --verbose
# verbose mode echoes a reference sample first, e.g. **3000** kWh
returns **46.6** kWh
